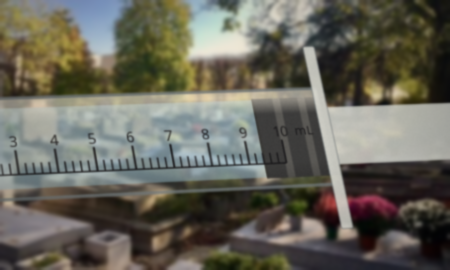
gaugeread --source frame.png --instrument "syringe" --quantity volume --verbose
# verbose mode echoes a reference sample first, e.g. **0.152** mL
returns **9.4** mL
